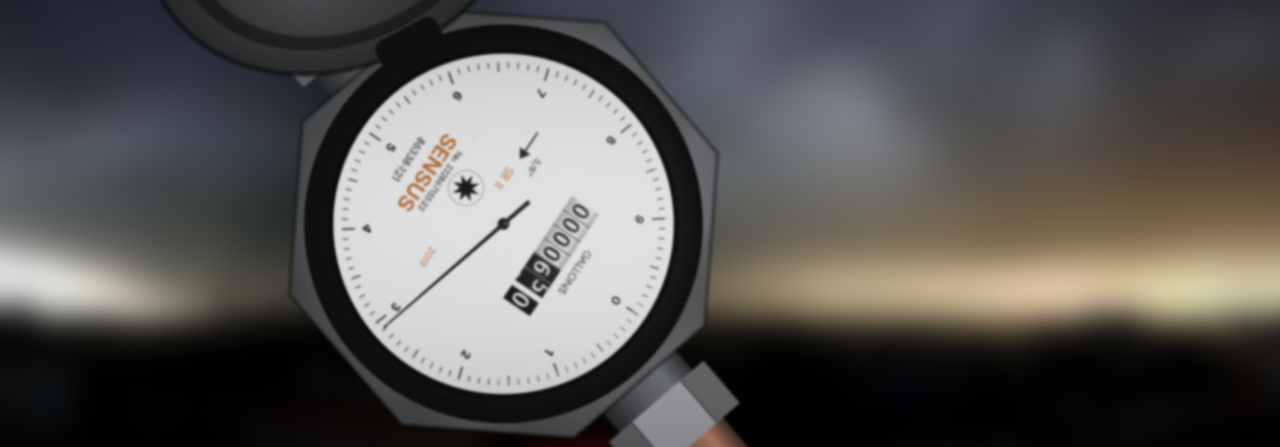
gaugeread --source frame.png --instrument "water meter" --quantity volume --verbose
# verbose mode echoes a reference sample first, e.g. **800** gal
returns **652.9** gal
